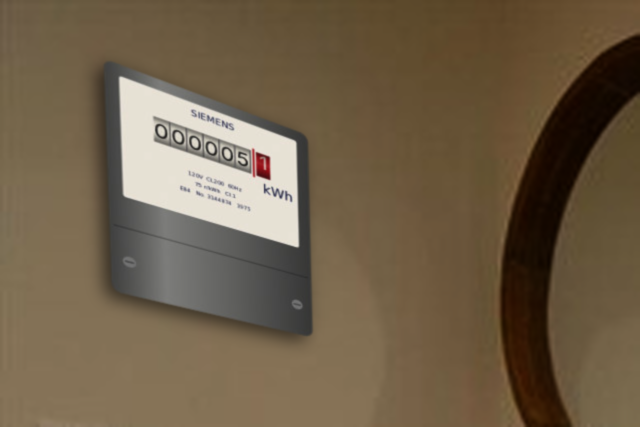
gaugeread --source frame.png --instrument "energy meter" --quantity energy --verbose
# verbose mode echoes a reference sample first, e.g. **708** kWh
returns **5.1** kWh
